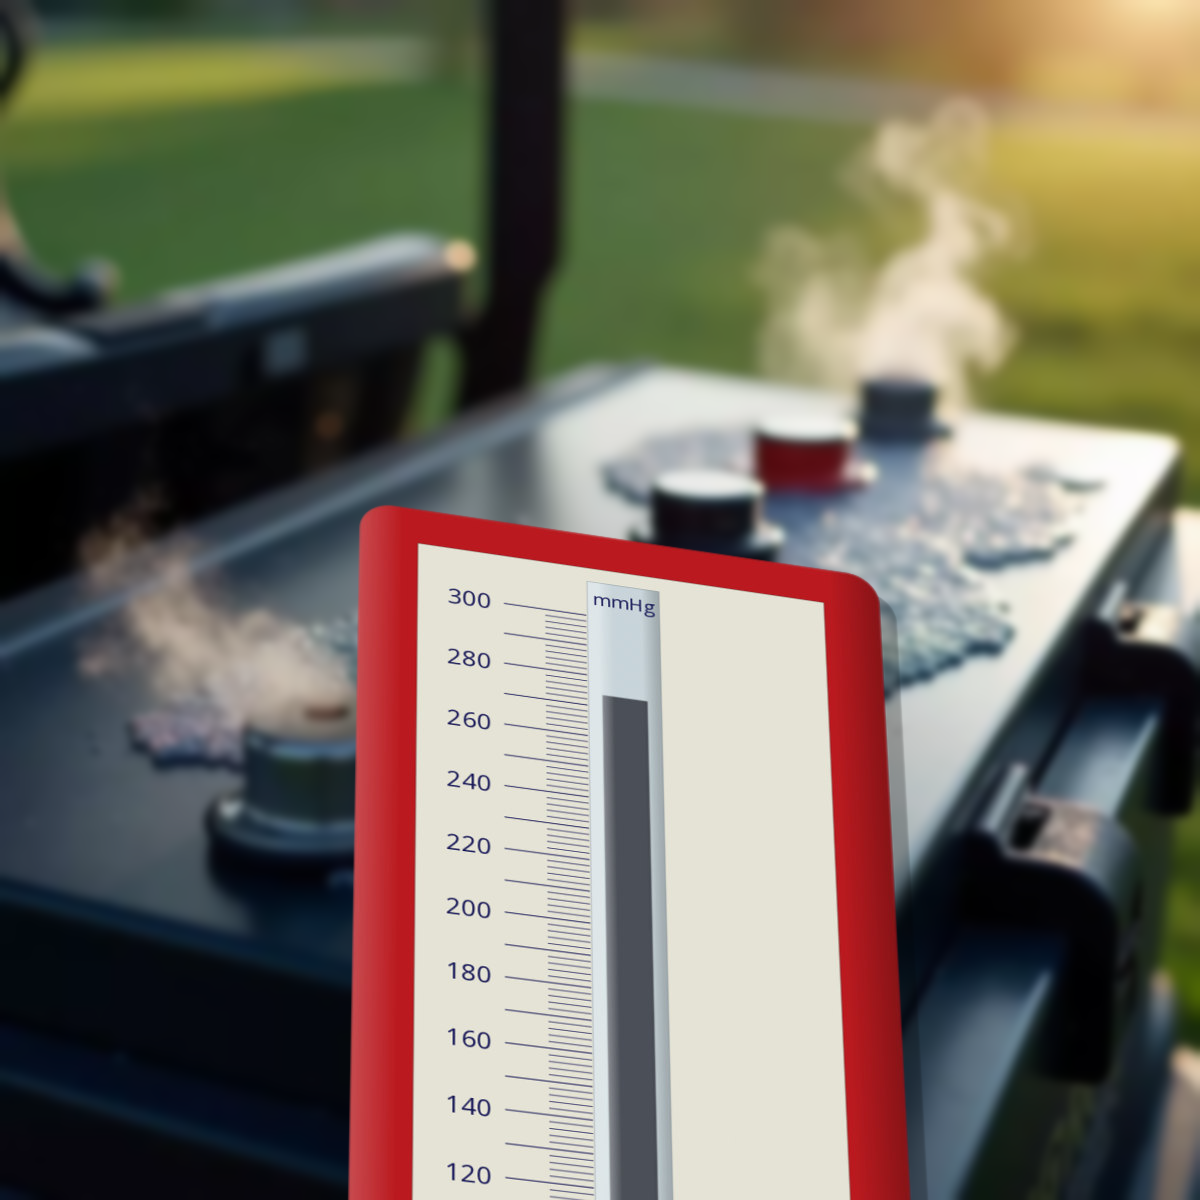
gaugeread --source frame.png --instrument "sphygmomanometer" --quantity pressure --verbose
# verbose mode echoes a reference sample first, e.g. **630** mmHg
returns **274** mmHg
